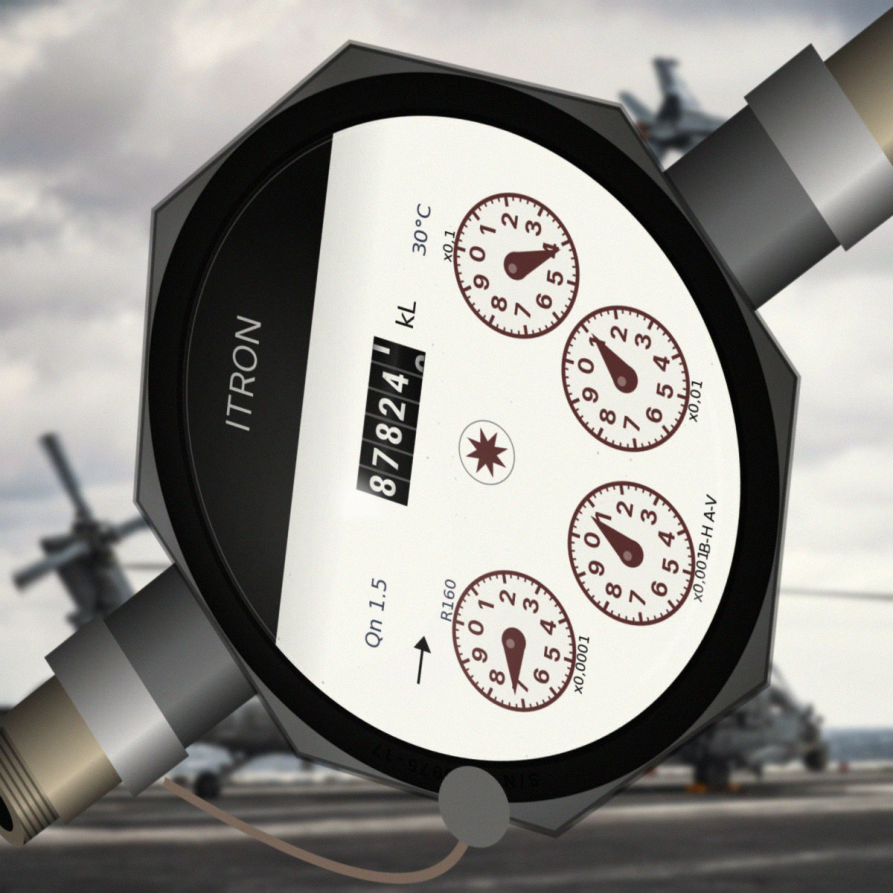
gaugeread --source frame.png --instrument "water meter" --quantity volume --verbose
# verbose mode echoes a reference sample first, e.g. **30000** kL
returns **878241.4107** kL
